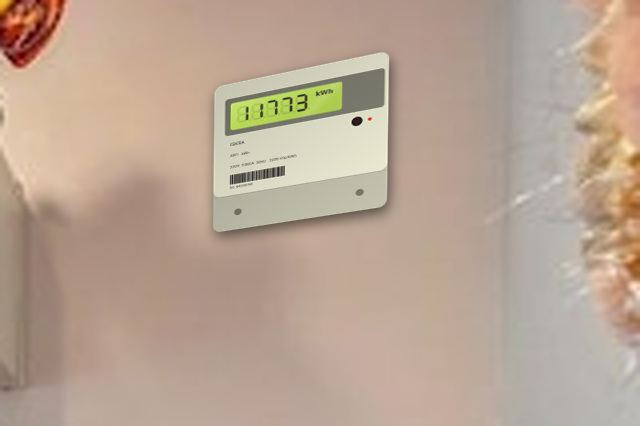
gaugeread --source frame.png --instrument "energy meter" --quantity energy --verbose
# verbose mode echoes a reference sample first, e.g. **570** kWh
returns **11773** kWh
